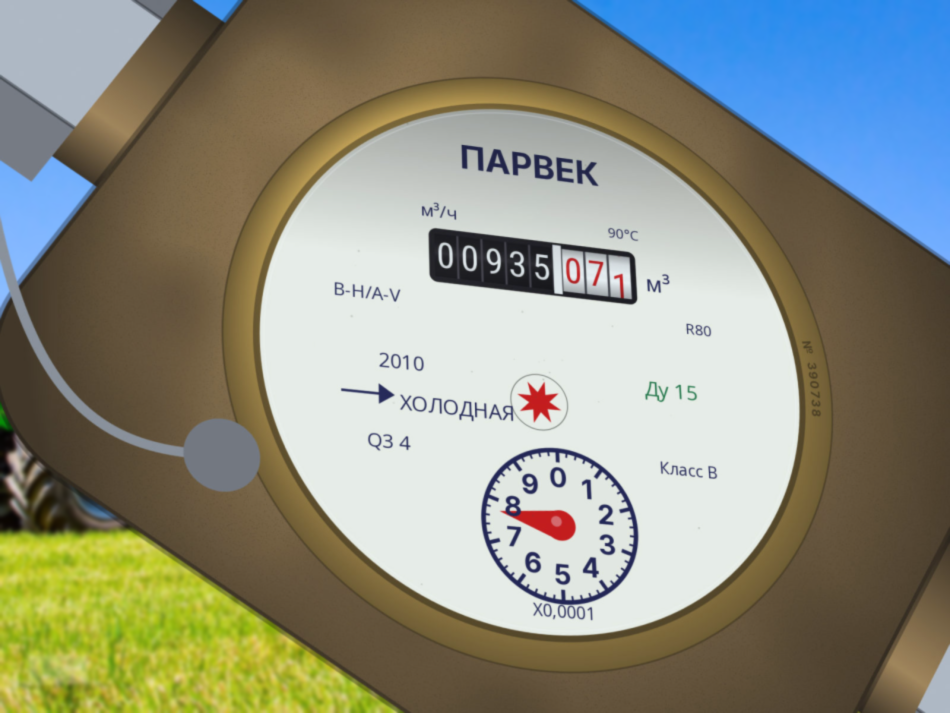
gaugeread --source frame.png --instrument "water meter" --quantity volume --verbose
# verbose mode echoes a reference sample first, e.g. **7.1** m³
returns **935.0707** m³
